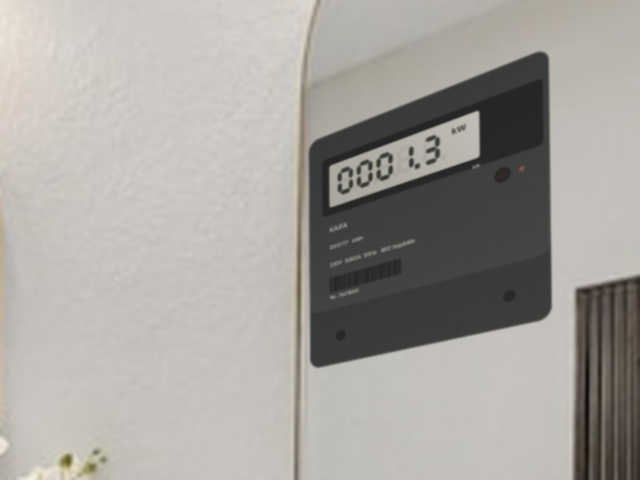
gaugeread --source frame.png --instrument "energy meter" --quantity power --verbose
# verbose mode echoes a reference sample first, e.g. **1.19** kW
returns **1.3** kW
